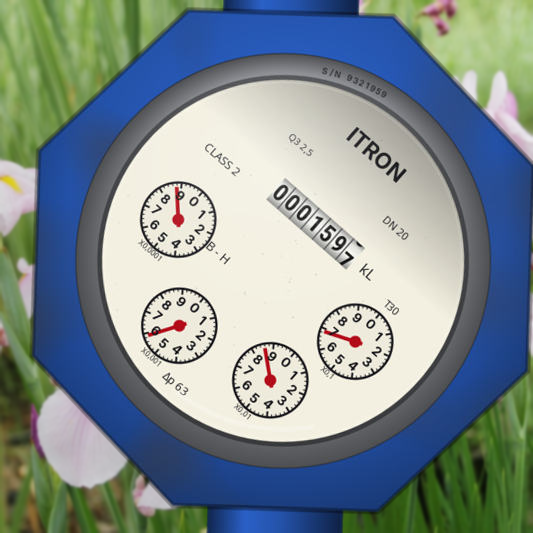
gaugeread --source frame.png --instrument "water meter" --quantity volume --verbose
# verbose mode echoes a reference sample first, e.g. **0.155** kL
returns **1596.6858** kL
